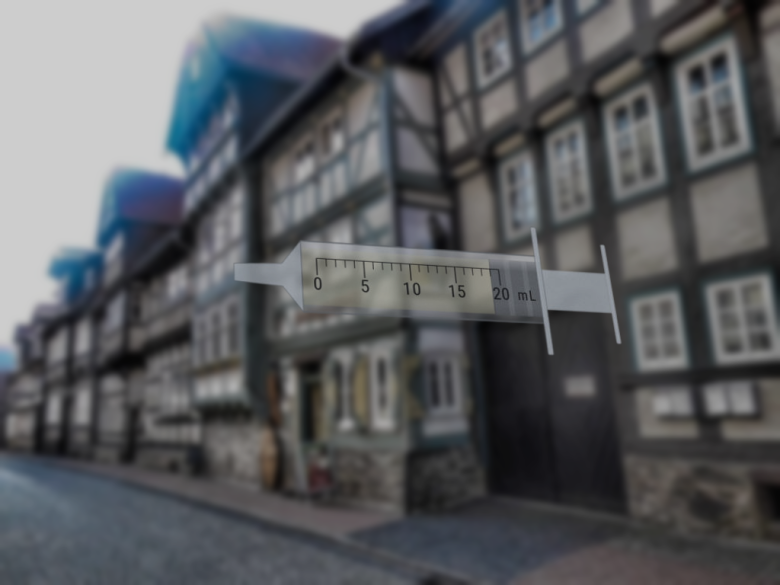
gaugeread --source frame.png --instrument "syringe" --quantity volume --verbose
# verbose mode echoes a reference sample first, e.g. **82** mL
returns **19** mL
